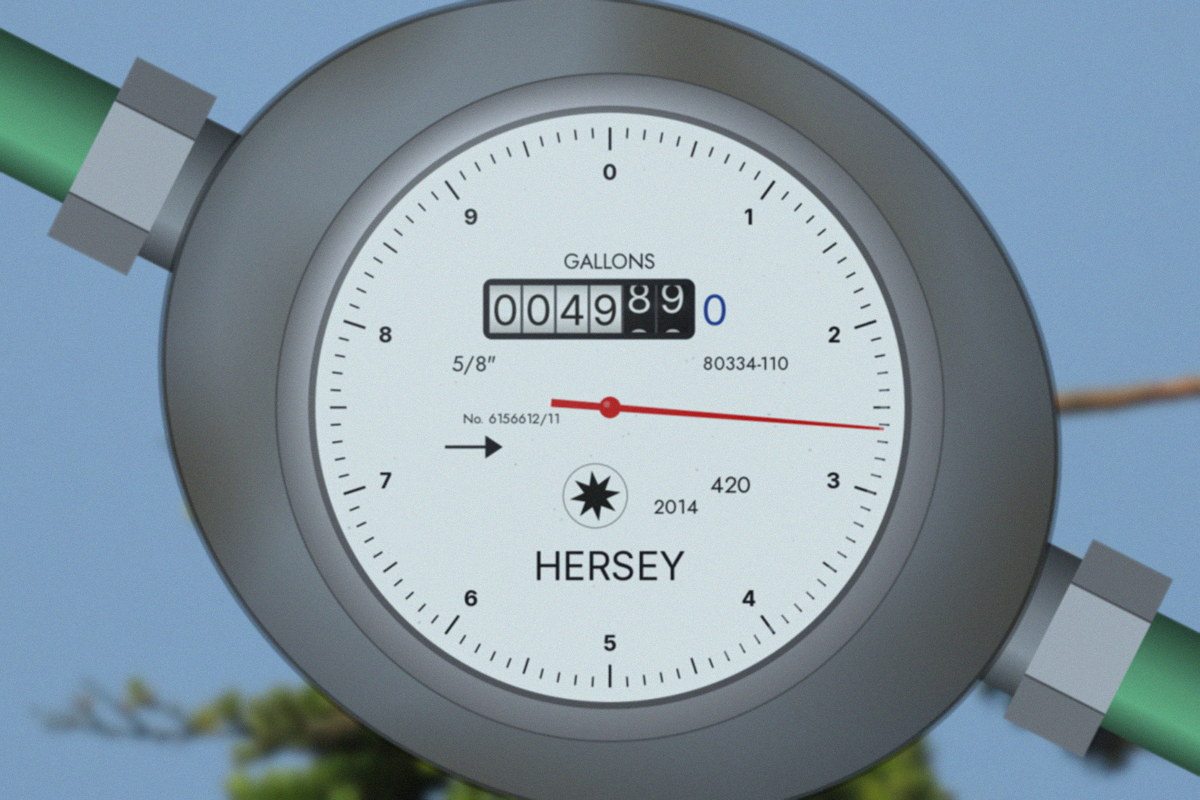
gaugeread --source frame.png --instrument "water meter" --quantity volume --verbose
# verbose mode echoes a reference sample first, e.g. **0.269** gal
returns **49892.6** gal
